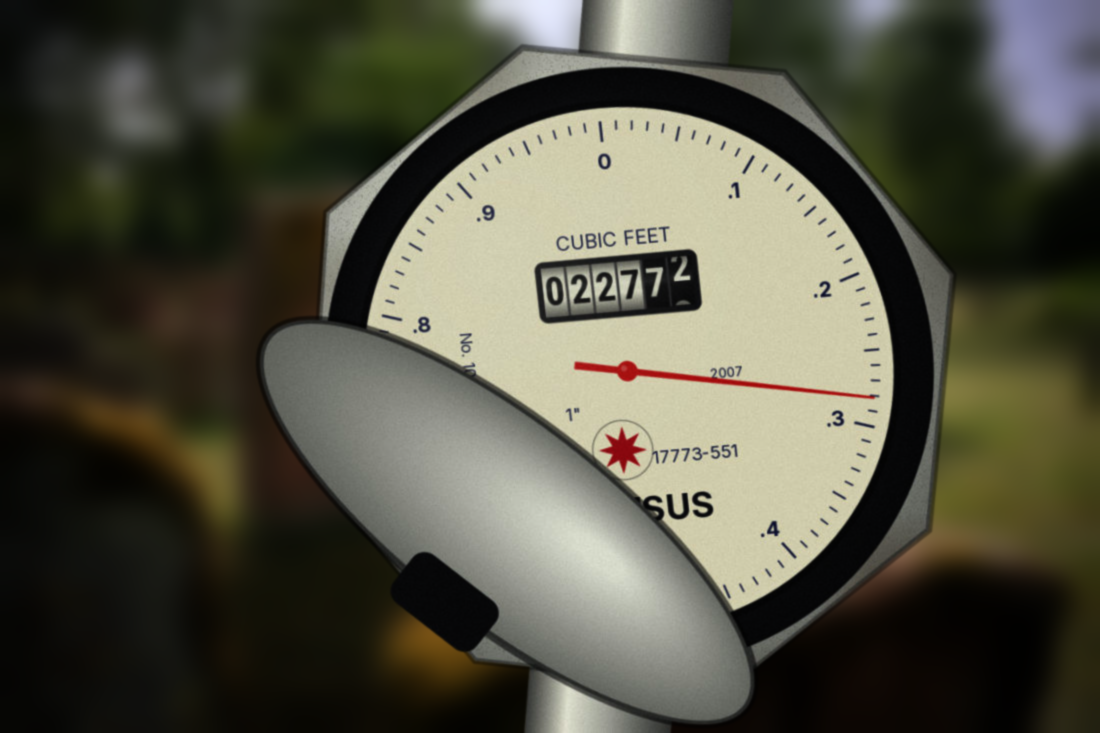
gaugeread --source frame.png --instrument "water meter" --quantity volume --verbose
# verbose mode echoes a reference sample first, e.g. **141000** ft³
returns **22772.28** ft³
